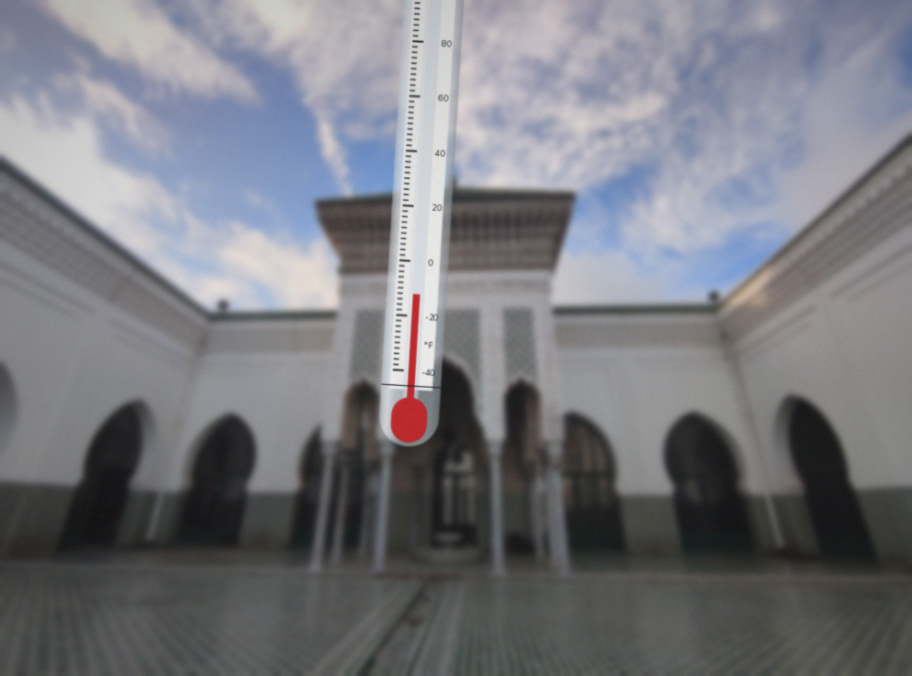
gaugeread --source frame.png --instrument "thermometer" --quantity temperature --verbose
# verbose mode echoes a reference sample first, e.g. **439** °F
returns **-12** °F
